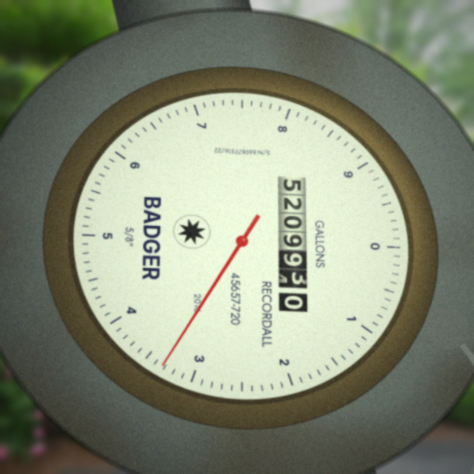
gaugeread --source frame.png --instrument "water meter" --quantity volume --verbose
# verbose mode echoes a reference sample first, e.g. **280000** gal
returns **5209933.3** gal
